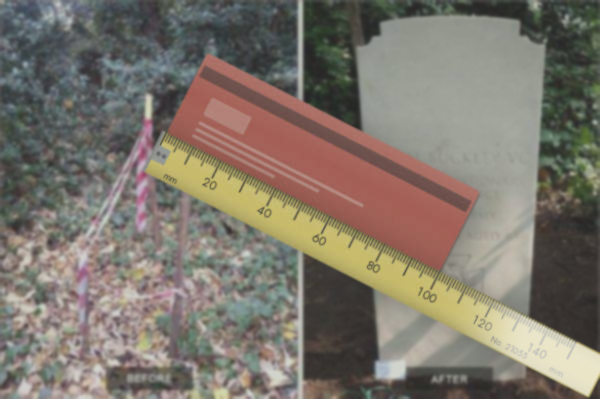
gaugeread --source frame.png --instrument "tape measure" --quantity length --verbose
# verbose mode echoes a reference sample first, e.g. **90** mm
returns **100** mm
